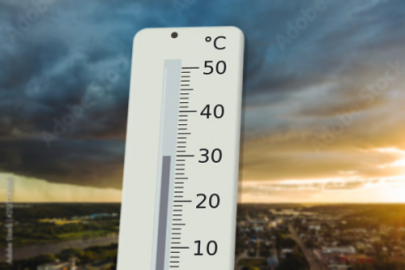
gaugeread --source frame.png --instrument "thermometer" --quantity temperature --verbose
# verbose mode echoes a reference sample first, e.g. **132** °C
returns **30** °C
